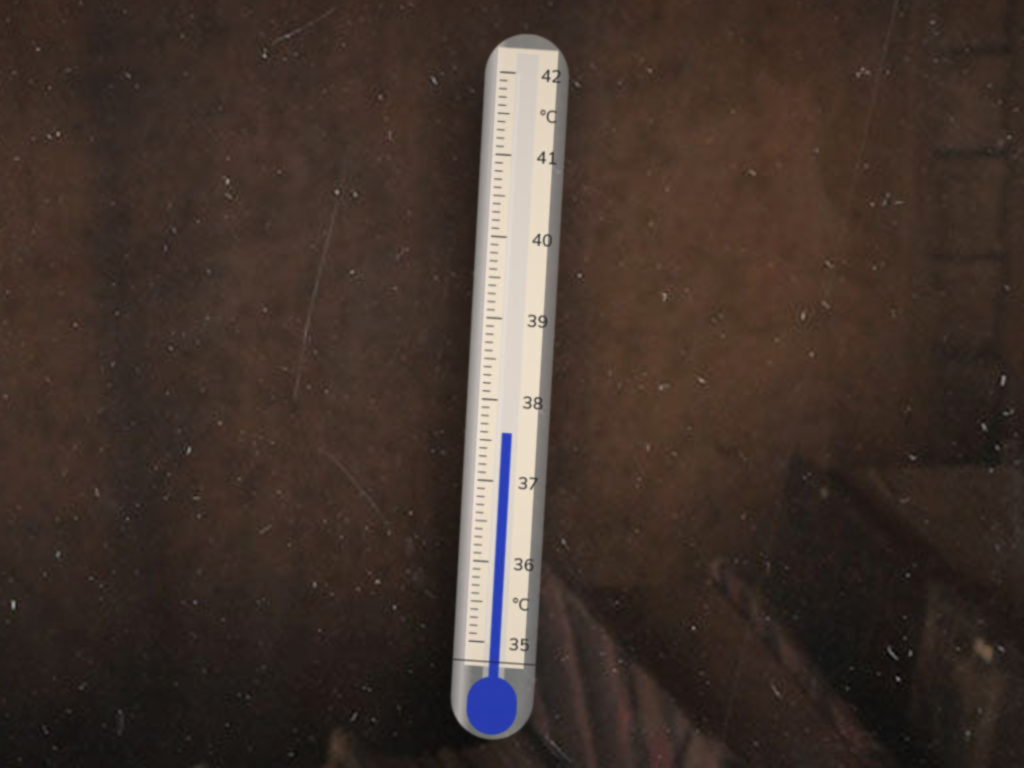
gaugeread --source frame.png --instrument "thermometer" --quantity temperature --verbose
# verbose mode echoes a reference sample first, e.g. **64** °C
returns **37.6** °C
